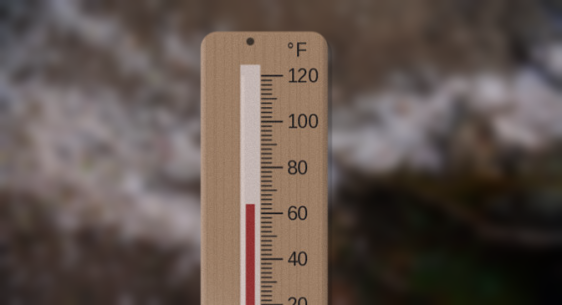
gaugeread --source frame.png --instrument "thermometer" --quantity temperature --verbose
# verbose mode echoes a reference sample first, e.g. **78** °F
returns **64** °F
